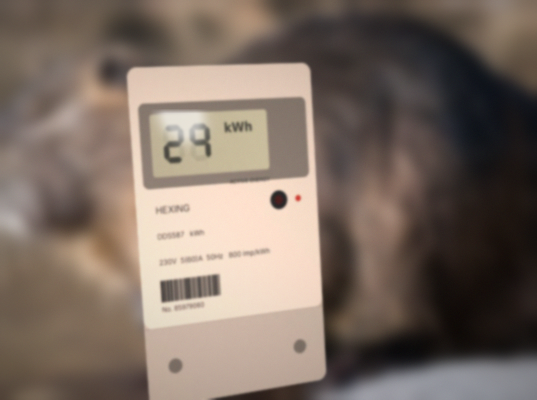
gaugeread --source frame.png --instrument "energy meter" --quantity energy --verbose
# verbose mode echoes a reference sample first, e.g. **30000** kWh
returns **29** kWh
